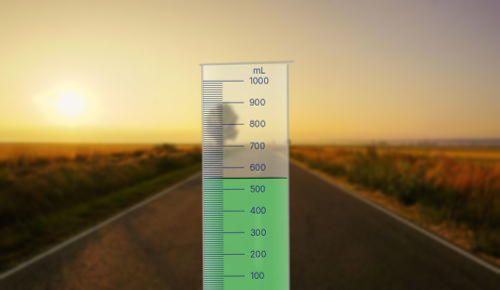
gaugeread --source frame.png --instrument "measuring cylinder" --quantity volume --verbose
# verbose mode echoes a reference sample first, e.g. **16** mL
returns **550** mL
